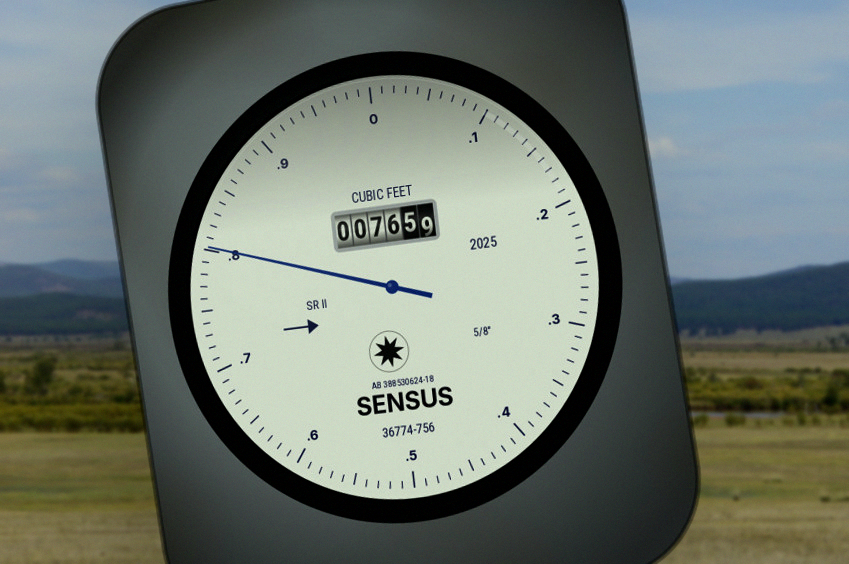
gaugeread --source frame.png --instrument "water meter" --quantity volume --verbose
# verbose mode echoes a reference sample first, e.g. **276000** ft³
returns **7658.80** ft³
